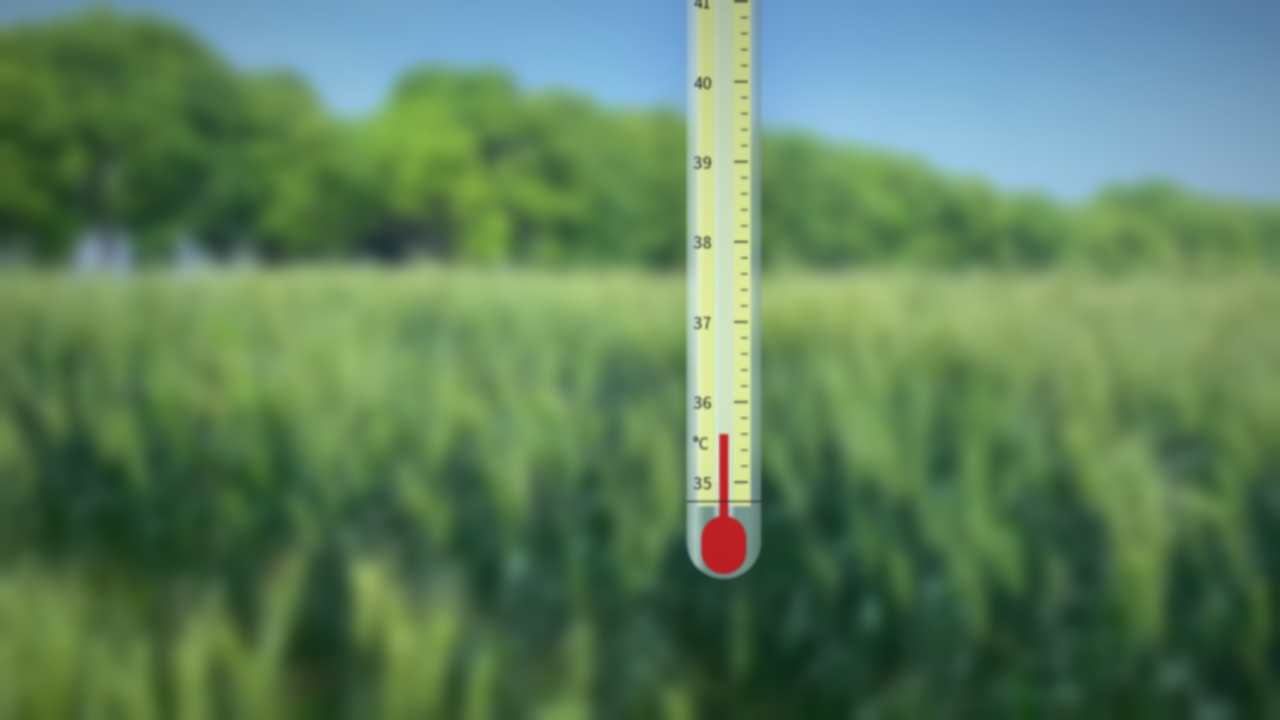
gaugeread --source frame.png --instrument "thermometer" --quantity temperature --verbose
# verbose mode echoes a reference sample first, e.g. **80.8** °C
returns **35.6** °C
